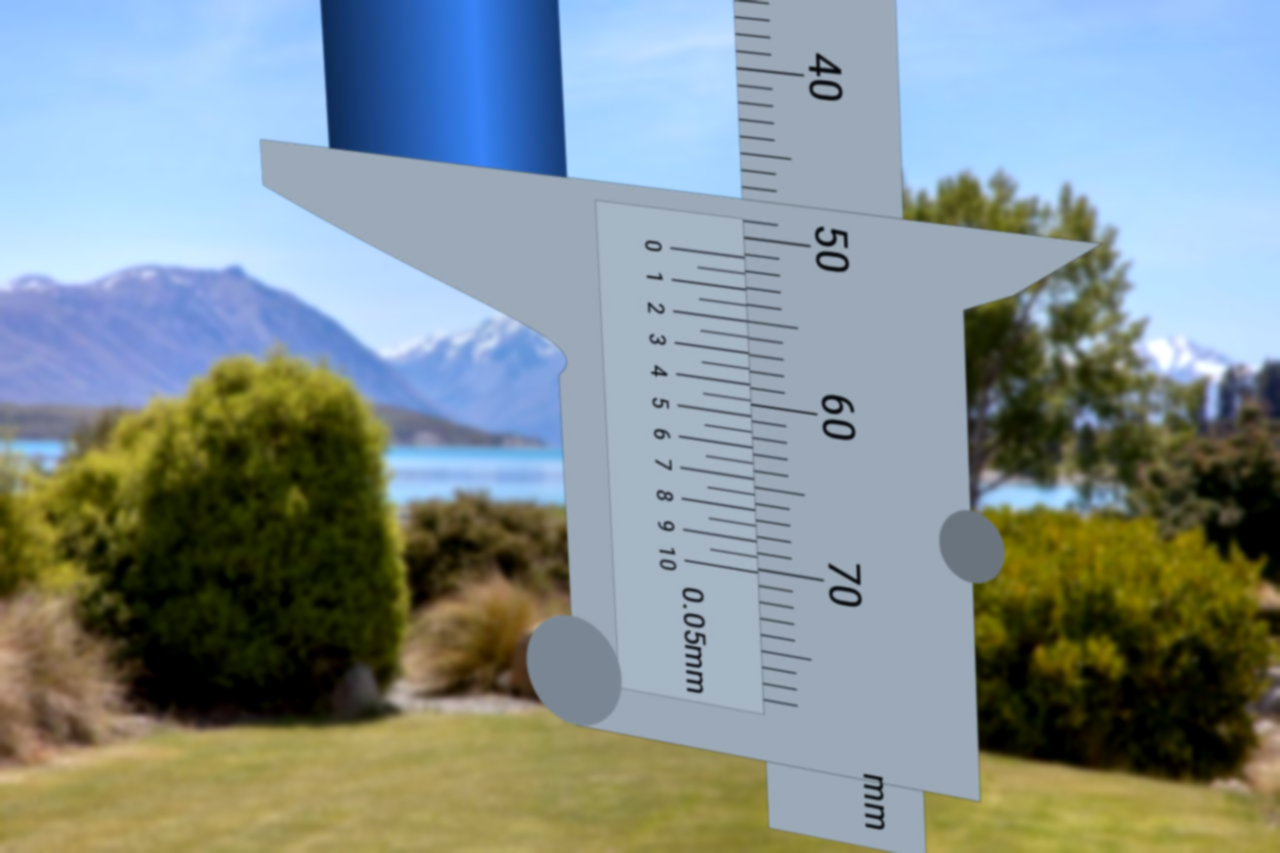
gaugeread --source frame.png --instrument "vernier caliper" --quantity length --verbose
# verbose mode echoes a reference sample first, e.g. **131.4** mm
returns **51.2** mm
